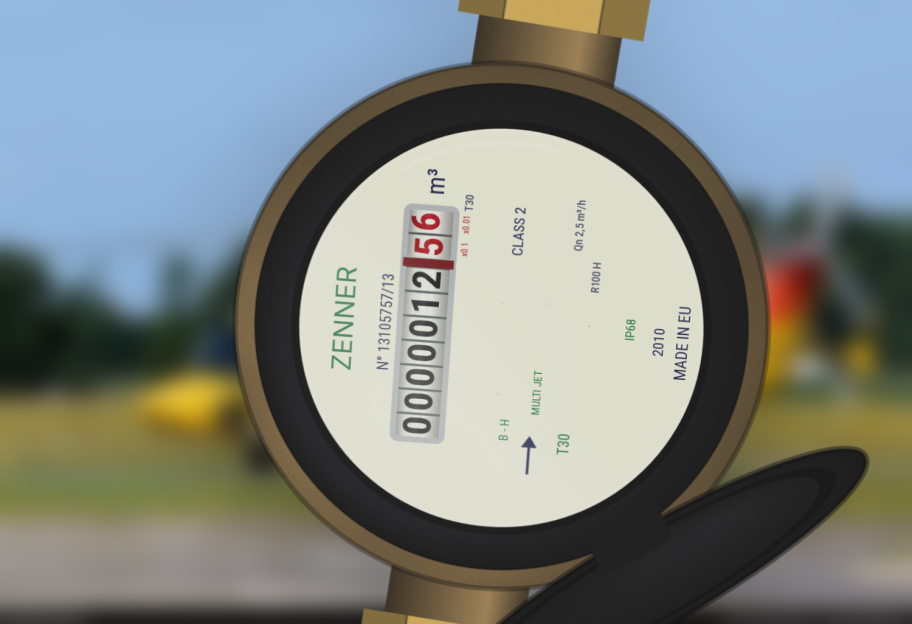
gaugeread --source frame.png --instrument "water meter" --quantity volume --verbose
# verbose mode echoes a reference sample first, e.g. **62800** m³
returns **12.56** m³
